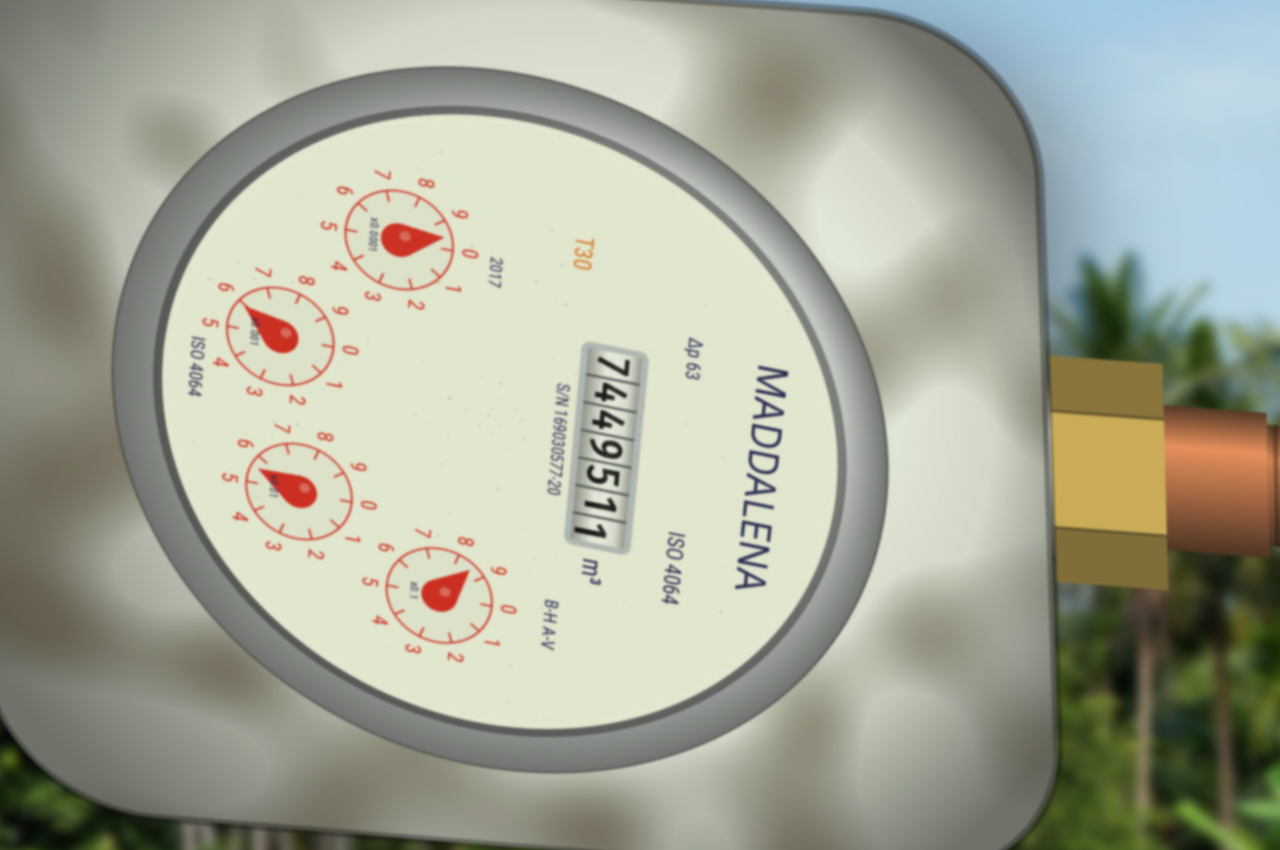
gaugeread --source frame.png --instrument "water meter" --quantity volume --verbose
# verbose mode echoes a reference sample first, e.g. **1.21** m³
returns **7449510.8559** m³
